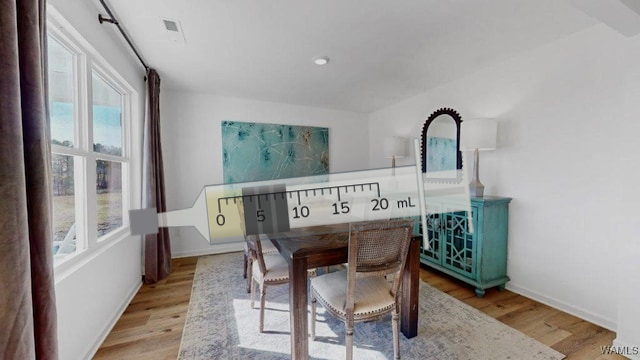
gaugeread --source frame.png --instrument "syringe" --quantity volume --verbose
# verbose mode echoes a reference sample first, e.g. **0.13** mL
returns **3** mL
